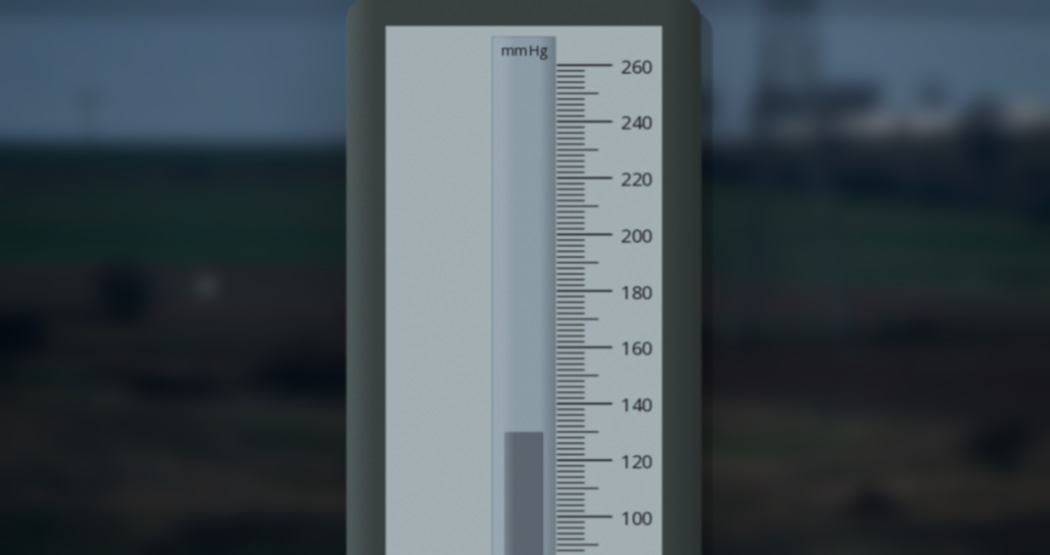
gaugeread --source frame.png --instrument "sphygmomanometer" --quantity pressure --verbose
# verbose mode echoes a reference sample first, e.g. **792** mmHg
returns **130** mmHg
